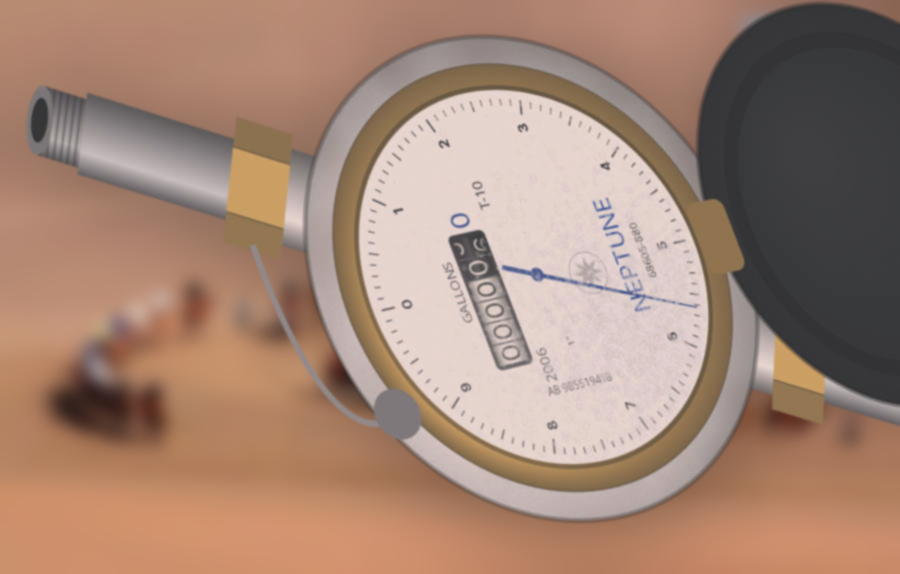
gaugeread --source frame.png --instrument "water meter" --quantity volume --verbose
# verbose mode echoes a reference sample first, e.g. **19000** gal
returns **55.6** gal
